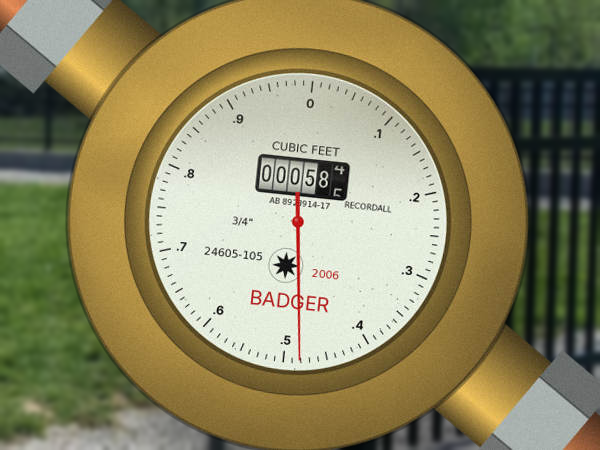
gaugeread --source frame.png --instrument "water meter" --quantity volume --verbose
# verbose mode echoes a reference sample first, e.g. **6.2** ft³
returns **584.48** ft³
